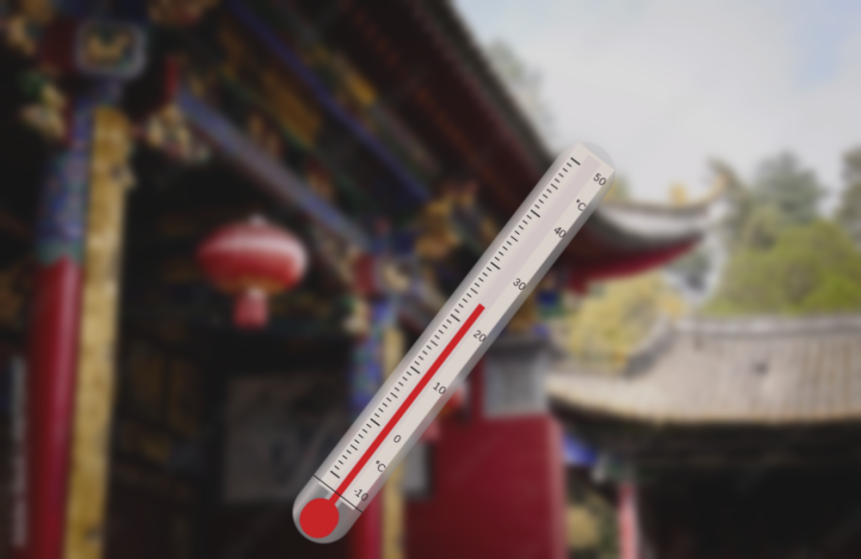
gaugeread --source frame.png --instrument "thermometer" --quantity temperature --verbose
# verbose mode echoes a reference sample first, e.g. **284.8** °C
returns **24** °C
